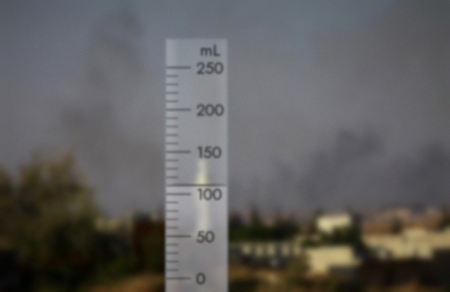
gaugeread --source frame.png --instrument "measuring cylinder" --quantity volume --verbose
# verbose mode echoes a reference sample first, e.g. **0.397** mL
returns **110** mL
